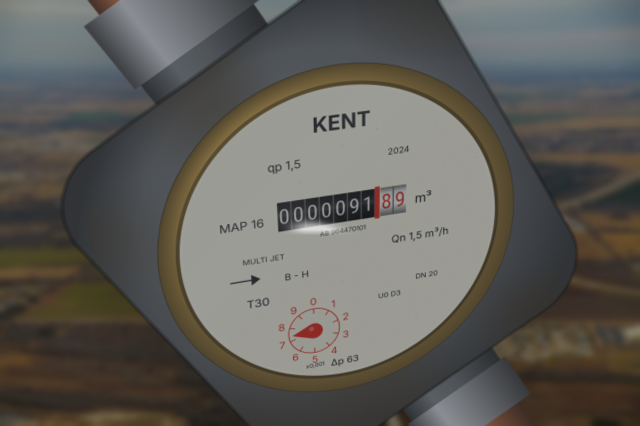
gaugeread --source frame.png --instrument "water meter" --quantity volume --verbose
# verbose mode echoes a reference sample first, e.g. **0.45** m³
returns **91.897** m³
